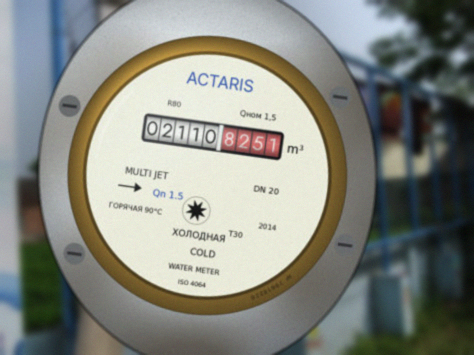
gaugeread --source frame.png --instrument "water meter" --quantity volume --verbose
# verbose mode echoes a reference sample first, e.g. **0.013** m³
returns **2110.8251** m³
